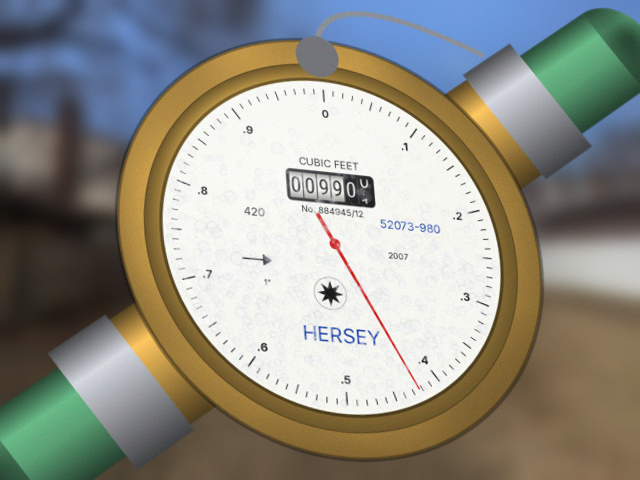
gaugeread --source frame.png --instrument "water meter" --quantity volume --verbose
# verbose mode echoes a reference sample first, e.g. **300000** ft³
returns **9900.42** ft³
